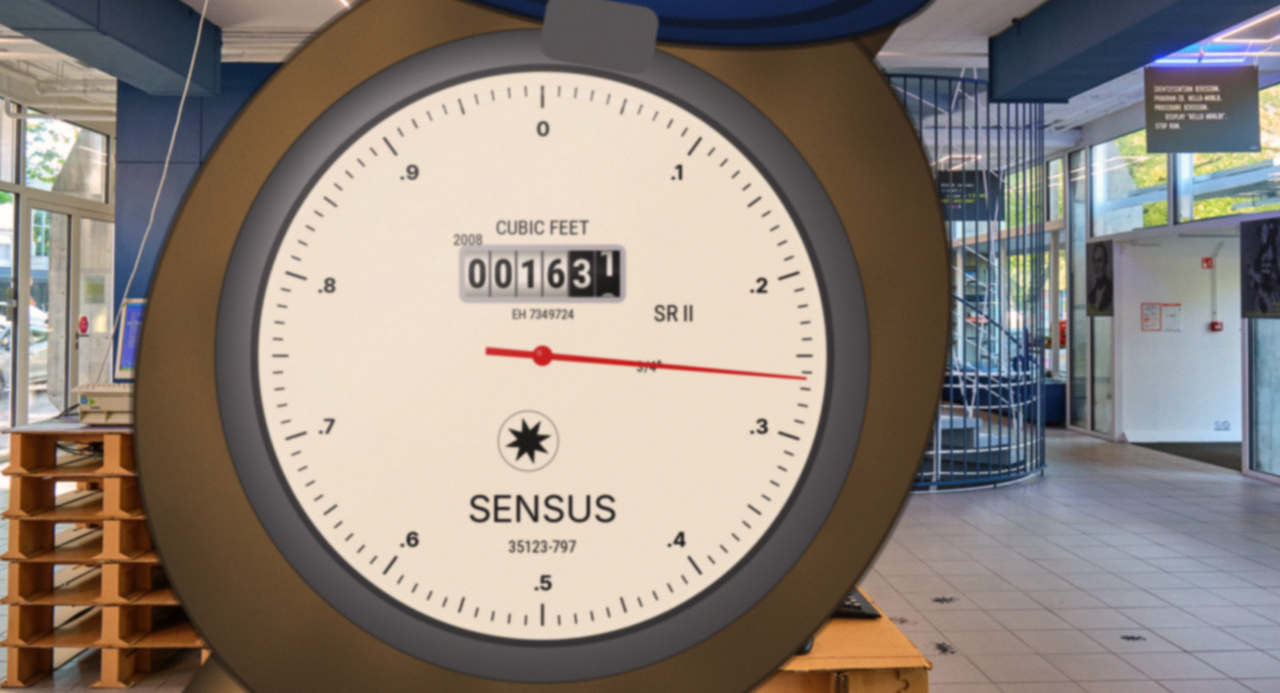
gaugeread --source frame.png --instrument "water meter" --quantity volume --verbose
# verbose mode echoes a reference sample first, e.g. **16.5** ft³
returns **1631.26** ft³
